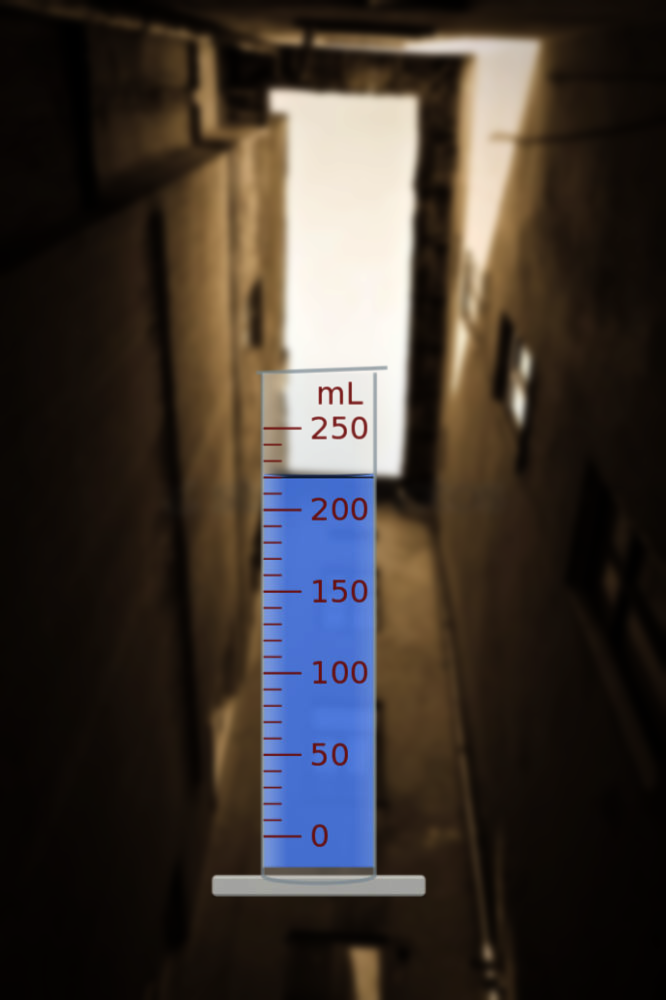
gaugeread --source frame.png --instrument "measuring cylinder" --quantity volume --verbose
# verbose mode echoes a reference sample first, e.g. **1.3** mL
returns **220** mL
